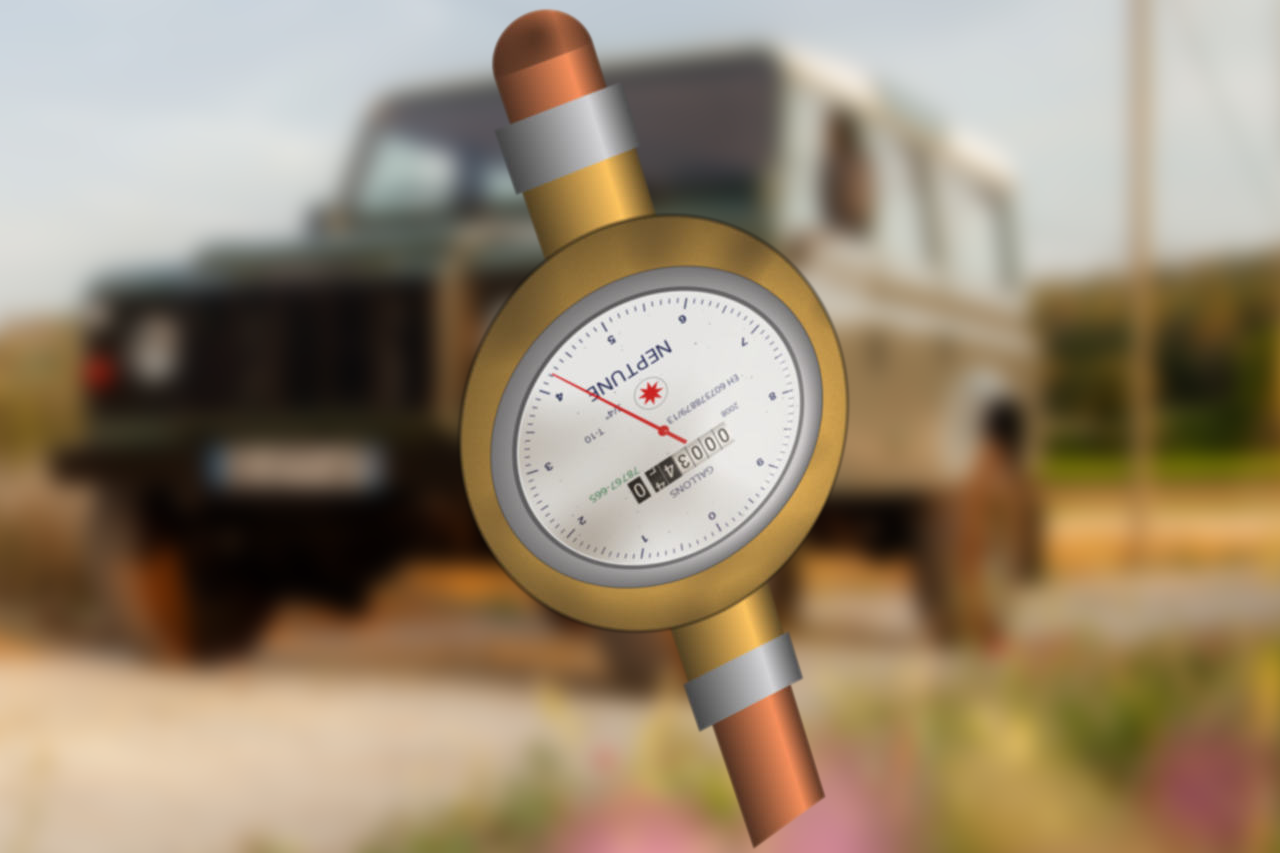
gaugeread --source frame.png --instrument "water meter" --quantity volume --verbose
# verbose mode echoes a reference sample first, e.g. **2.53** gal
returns **3444.2** gal
